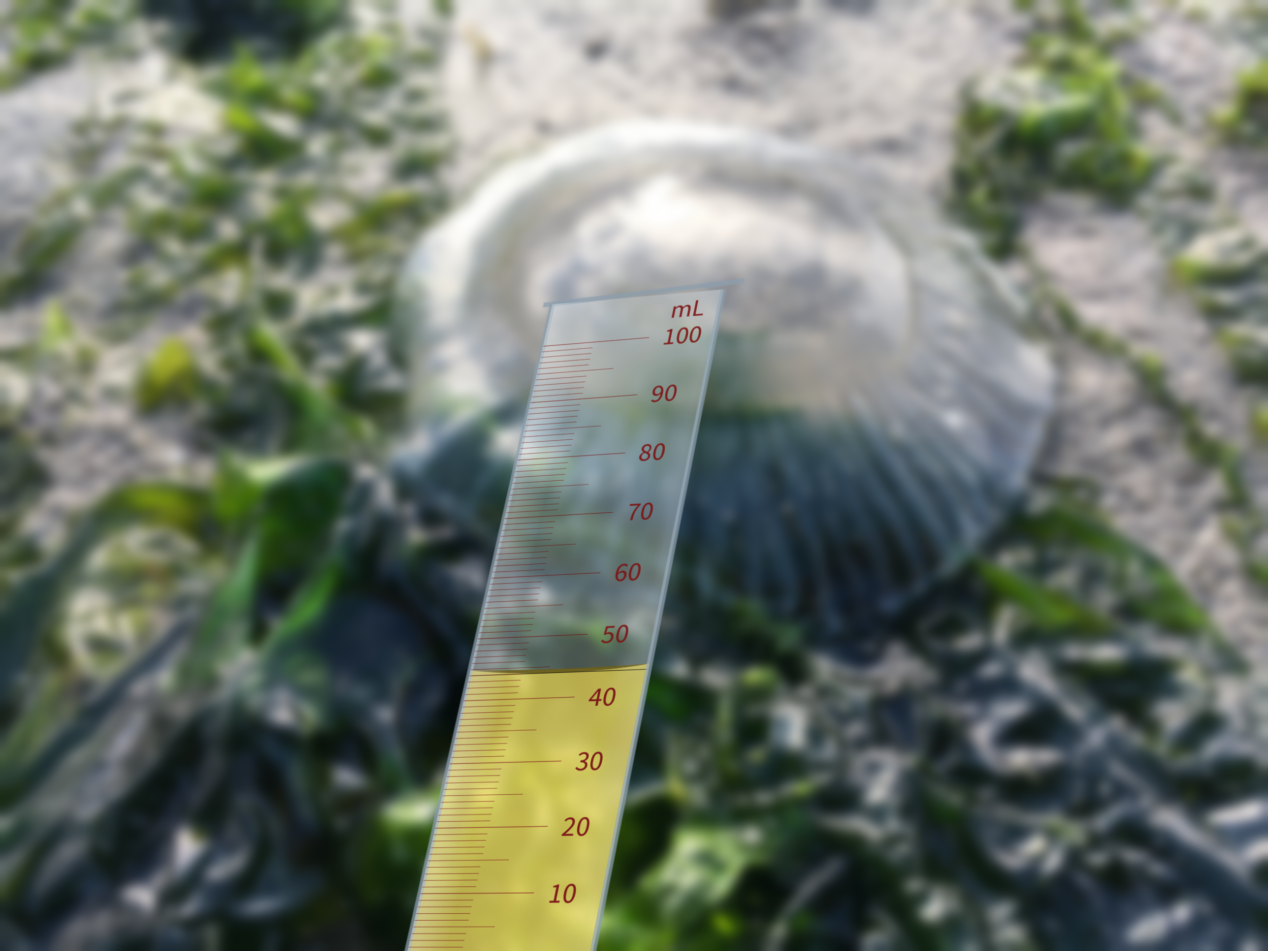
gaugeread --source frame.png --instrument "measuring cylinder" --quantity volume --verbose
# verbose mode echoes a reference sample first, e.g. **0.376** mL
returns **44** mL
